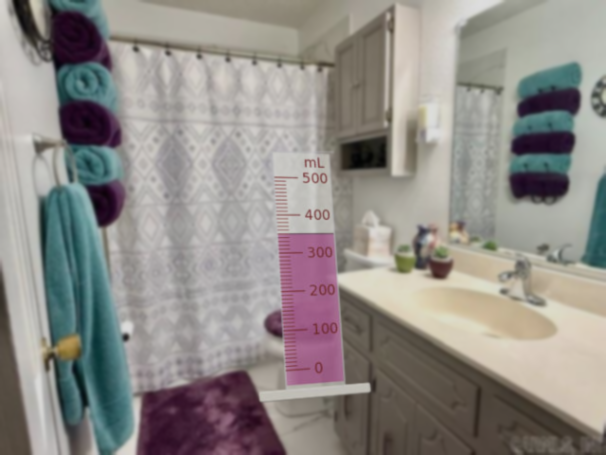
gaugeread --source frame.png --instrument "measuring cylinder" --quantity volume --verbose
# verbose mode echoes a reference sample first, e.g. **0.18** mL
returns **350** mL
